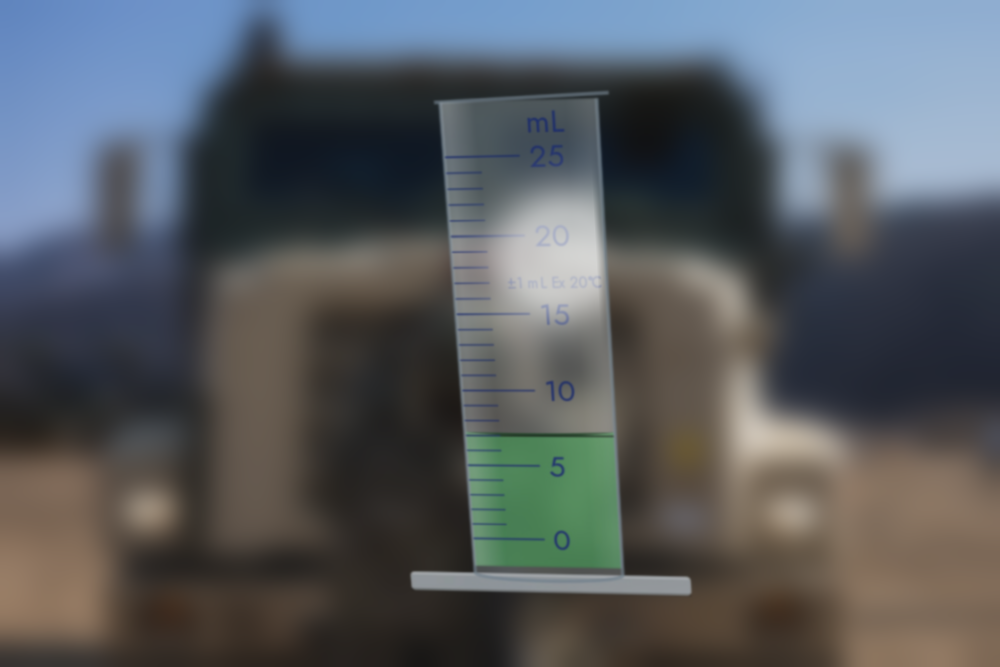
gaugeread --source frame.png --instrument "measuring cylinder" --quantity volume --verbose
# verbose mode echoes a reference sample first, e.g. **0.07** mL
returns **7** mL
